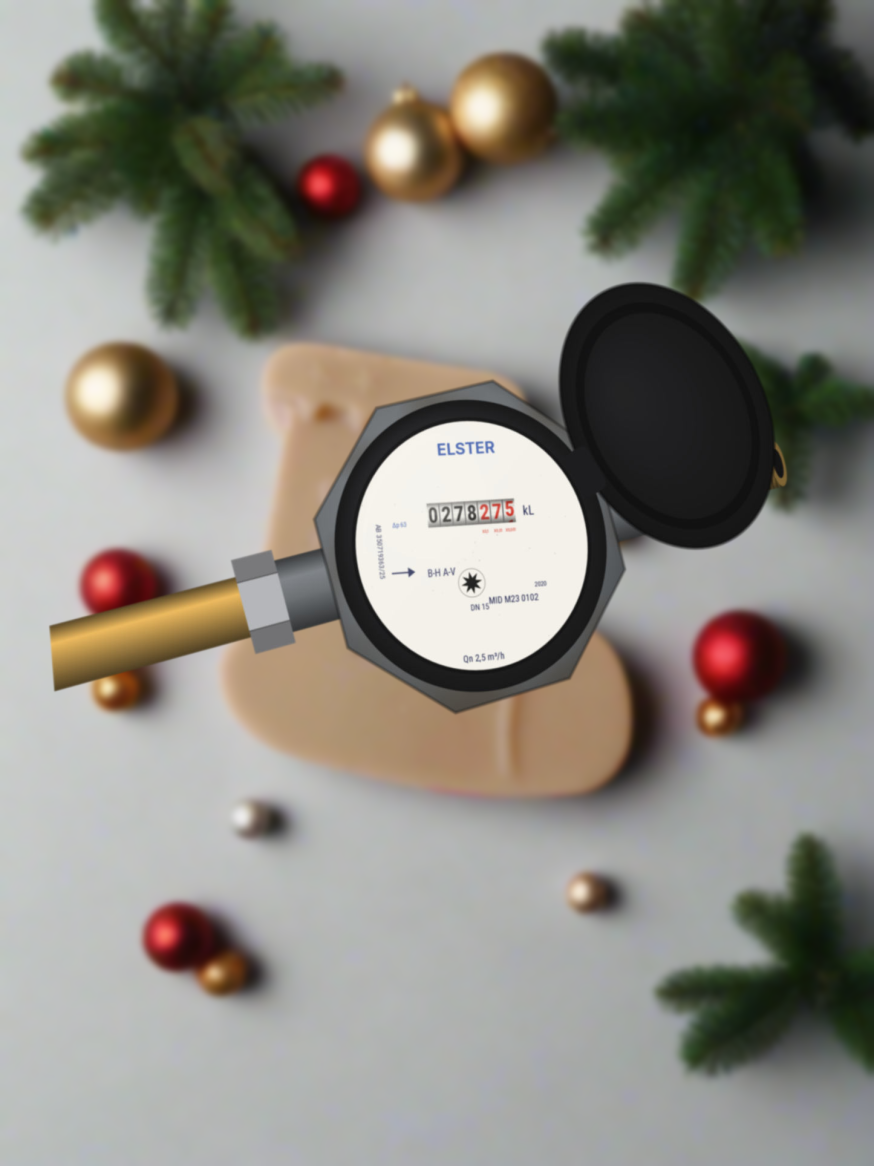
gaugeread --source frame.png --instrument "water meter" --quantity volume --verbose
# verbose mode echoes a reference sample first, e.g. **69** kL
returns **278.275** kL
